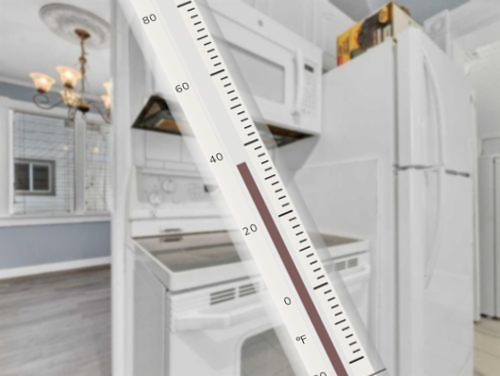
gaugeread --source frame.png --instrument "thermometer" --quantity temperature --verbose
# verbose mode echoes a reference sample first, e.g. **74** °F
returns **36** °F
